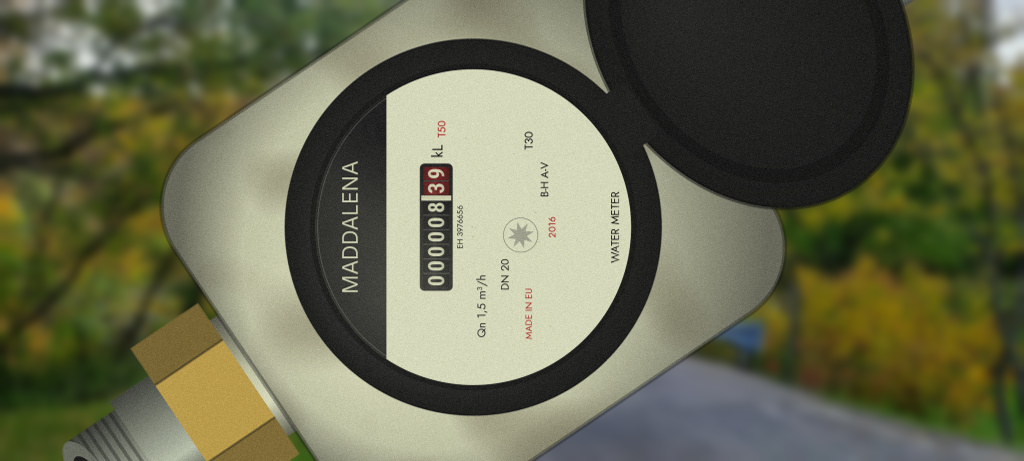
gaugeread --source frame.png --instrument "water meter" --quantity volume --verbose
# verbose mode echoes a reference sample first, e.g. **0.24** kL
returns **8.39** kL
